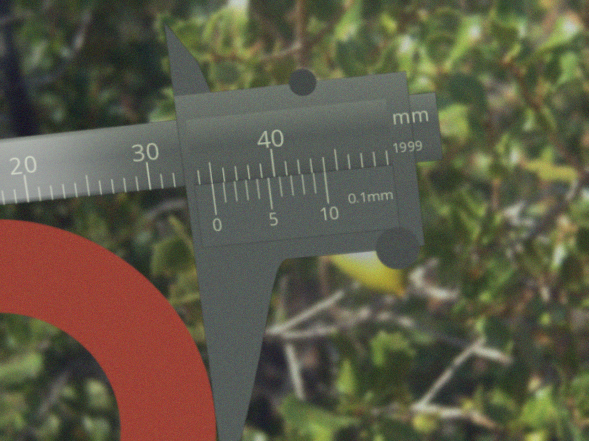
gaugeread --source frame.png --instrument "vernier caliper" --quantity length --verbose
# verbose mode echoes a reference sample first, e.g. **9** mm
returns **35.0** mm
